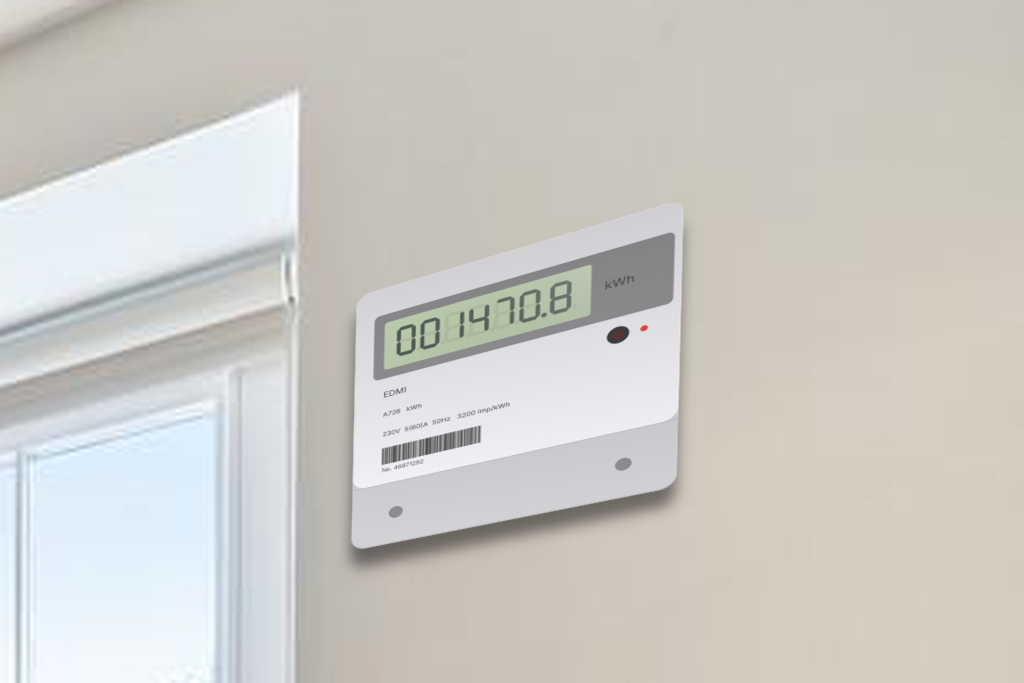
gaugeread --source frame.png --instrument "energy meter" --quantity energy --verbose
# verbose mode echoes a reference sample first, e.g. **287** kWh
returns **1470.8** kWh
